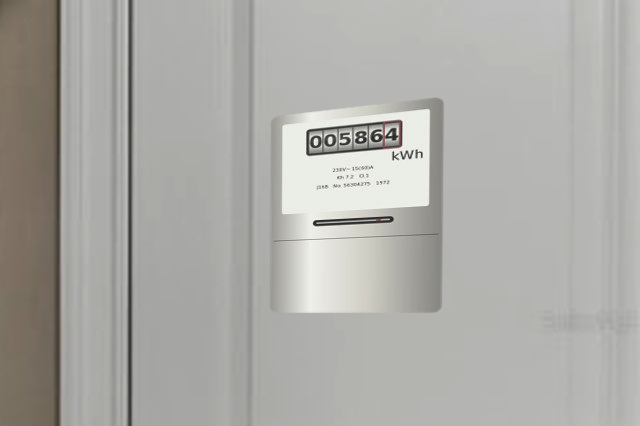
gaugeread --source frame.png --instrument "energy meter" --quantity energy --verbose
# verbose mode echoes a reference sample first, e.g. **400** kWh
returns **586.4** kWh
